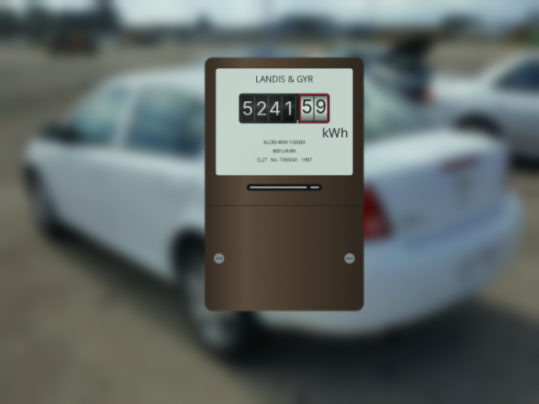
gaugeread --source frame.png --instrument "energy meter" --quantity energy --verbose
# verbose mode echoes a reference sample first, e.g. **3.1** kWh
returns **5241.59** kWh
